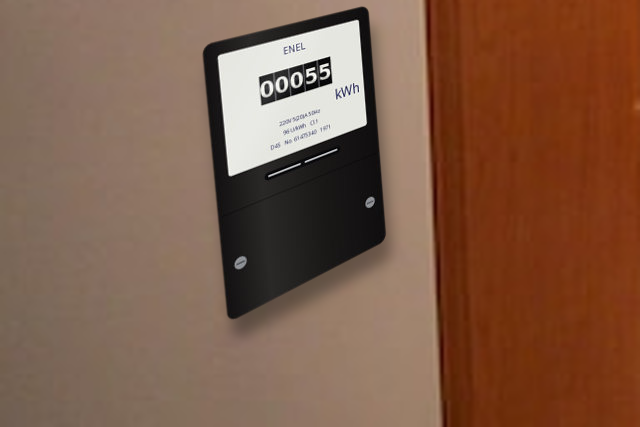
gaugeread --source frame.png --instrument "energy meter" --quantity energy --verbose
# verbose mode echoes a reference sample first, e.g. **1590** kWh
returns **55** kWh
